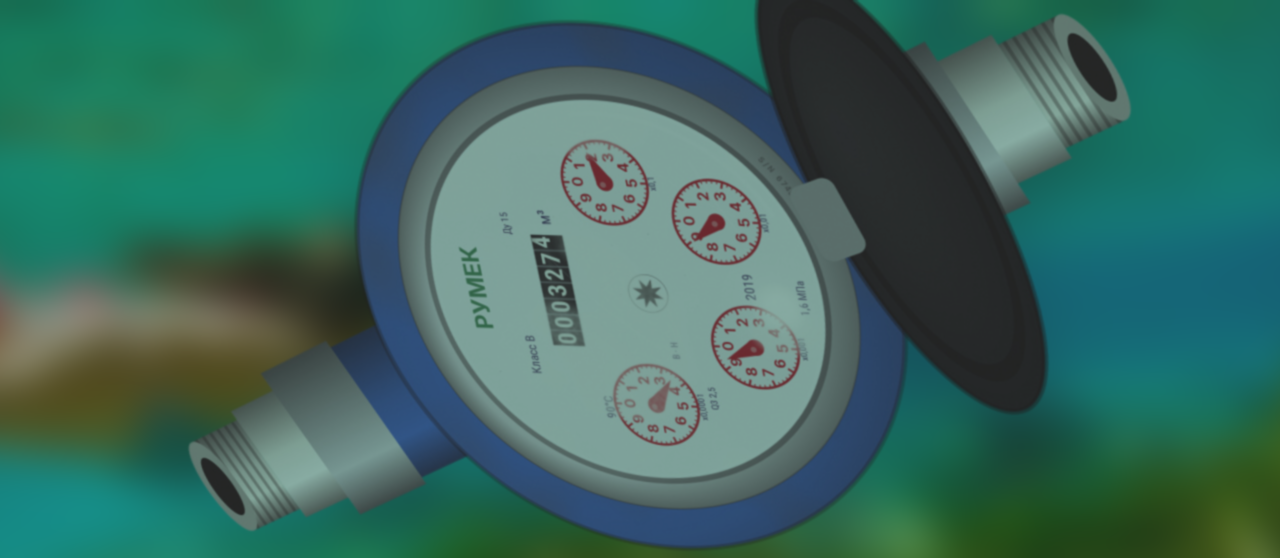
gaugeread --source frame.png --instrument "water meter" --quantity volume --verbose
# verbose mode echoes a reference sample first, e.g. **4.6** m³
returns **3274.1893** m³
